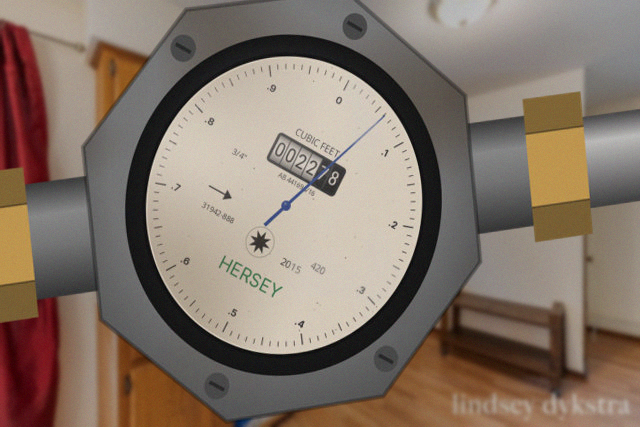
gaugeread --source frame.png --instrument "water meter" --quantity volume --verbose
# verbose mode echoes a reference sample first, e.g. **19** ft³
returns **2278.06** ft³
